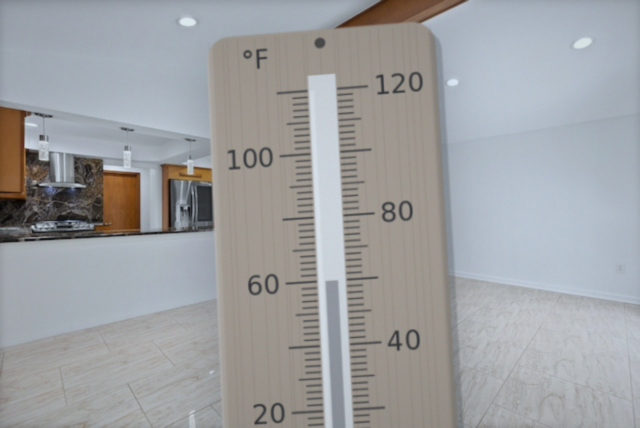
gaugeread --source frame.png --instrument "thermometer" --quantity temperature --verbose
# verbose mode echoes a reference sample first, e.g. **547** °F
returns **60** °F
